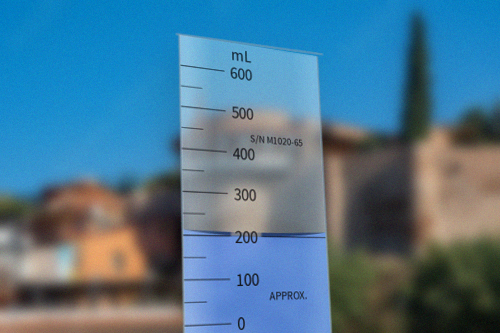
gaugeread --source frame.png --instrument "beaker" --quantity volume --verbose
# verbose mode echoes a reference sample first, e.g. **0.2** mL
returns **200** mL
